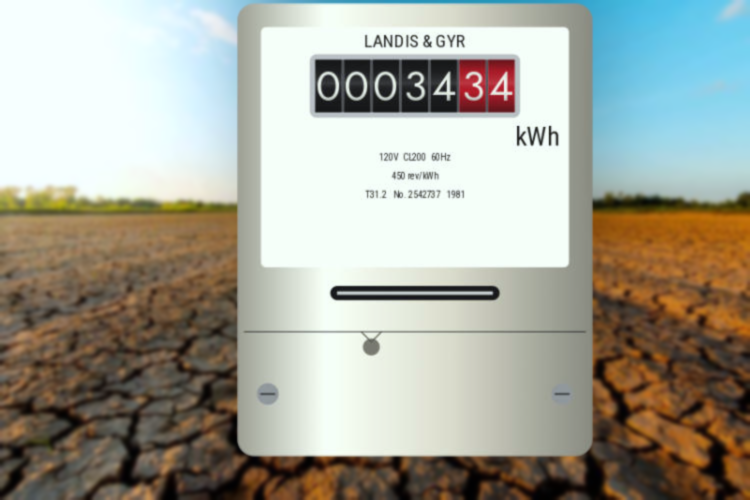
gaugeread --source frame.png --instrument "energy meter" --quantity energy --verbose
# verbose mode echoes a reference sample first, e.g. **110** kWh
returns **34.34** kWh
